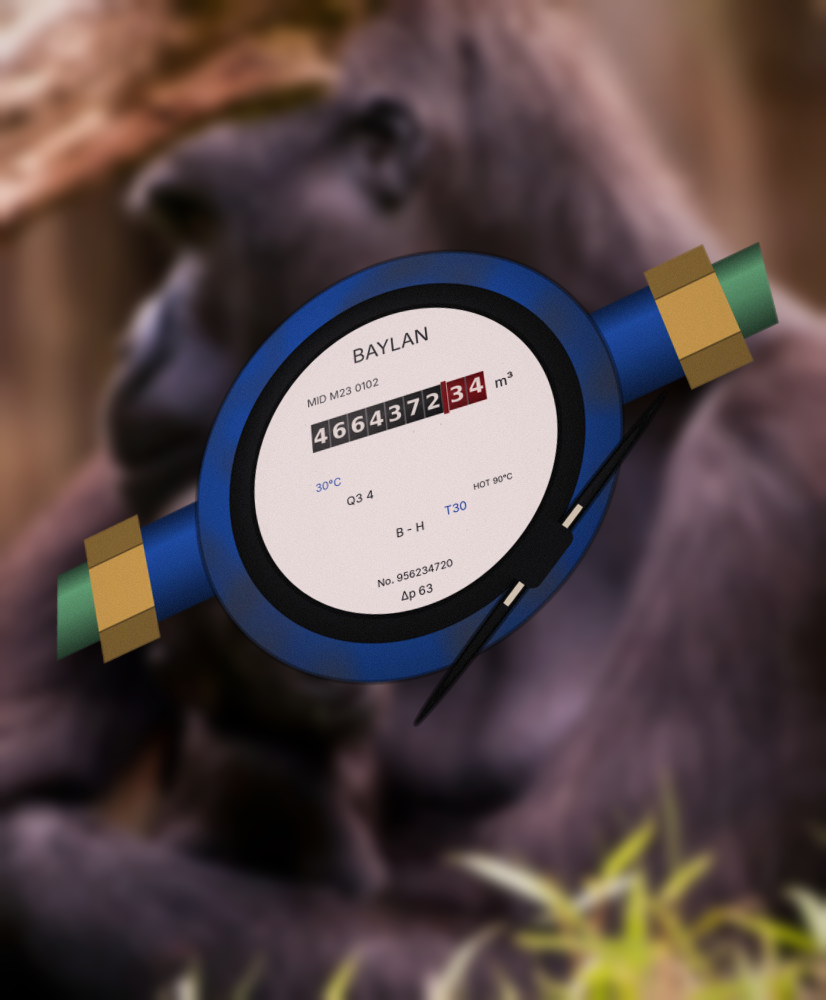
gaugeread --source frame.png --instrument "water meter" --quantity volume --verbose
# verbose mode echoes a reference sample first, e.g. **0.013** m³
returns **4664372.34** m³
